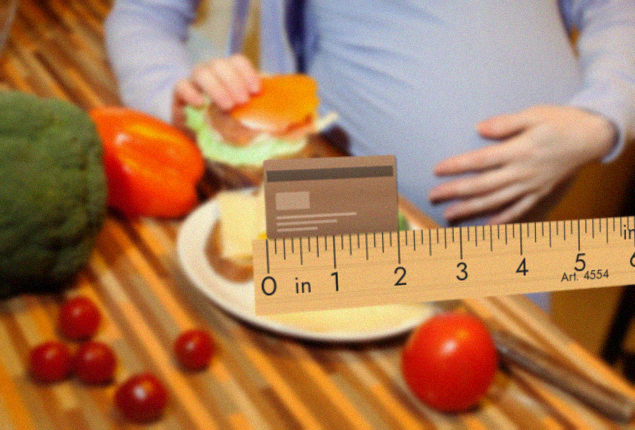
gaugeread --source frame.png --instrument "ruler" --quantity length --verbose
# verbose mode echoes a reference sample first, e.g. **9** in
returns **2** in
